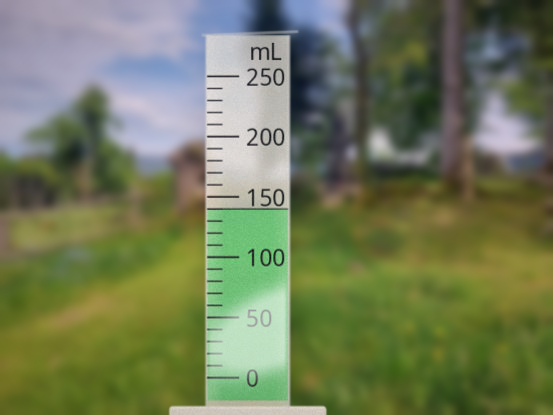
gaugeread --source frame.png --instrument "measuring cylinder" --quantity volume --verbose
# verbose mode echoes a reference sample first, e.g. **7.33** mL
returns **140** mL
